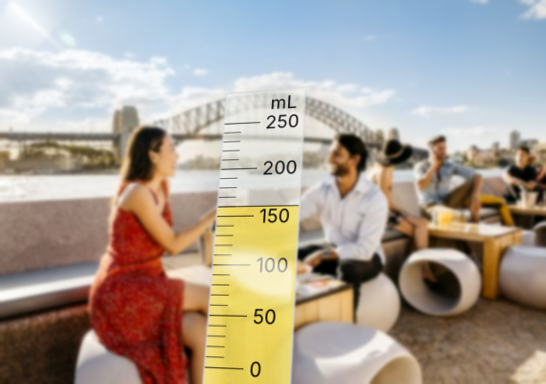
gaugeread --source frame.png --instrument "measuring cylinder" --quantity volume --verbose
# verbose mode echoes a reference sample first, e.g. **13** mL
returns **160** mL
